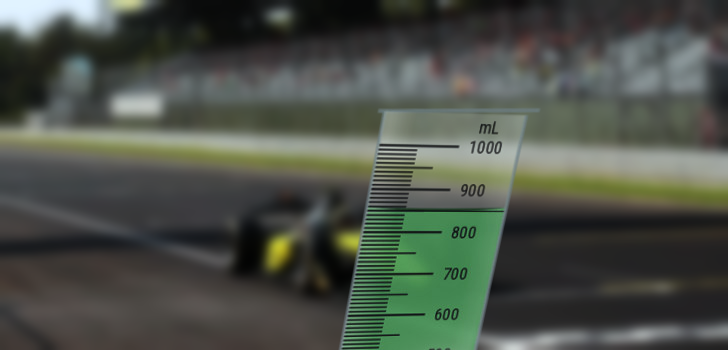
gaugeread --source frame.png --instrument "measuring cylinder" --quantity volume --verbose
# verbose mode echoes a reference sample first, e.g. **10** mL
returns **850** mL
